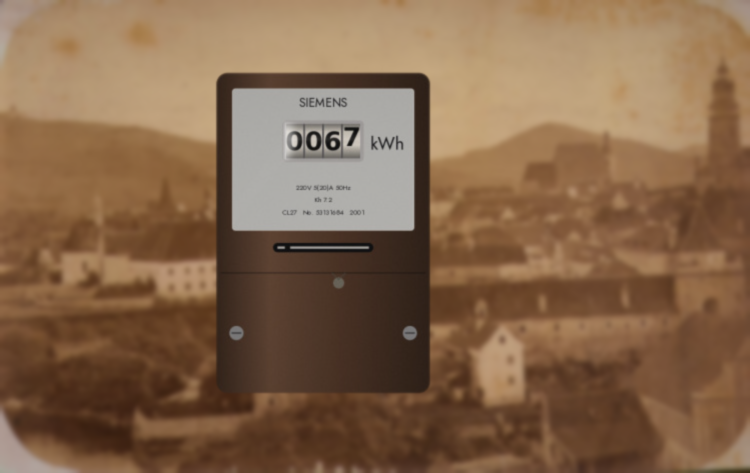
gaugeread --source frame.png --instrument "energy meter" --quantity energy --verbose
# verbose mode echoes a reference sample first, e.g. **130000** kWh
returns **67** kWh
